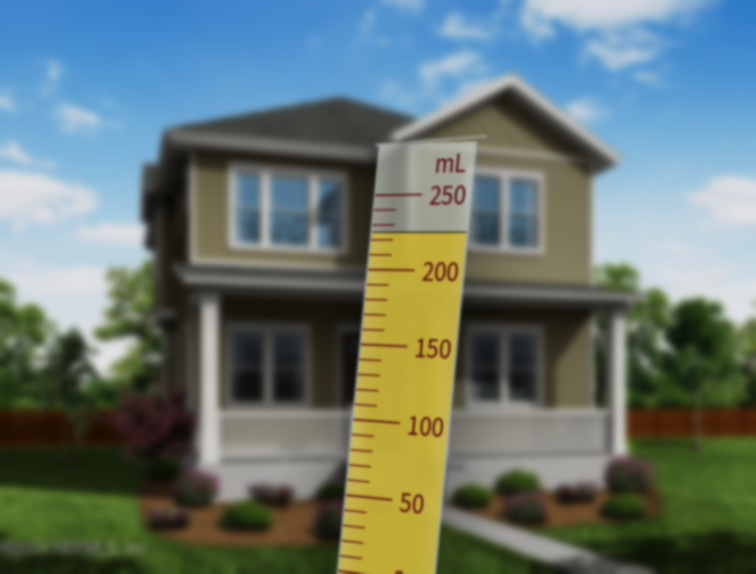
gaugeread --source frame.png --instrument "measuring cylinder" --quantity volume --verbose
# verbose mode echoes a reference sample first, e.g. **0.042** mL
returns **225** mL
